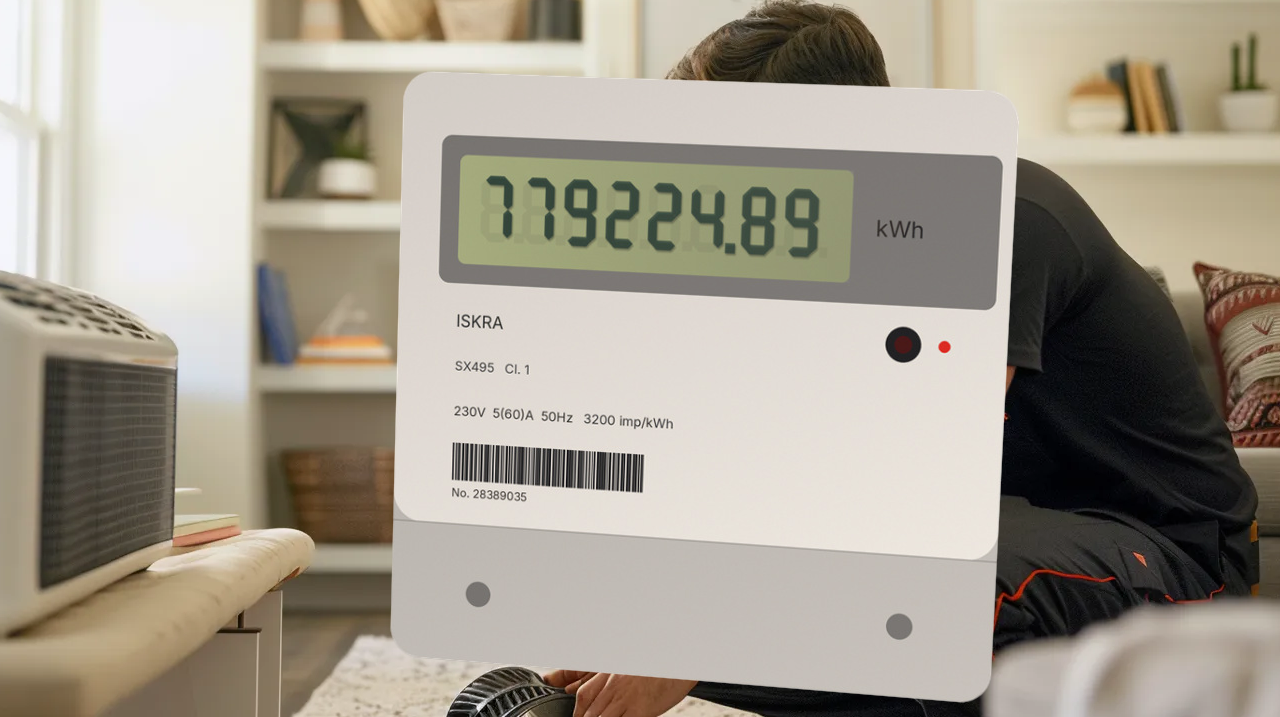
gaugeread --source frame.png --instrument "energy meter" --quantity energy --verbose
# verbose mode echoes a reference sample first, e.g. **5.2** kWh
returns **779224.89** kWh
